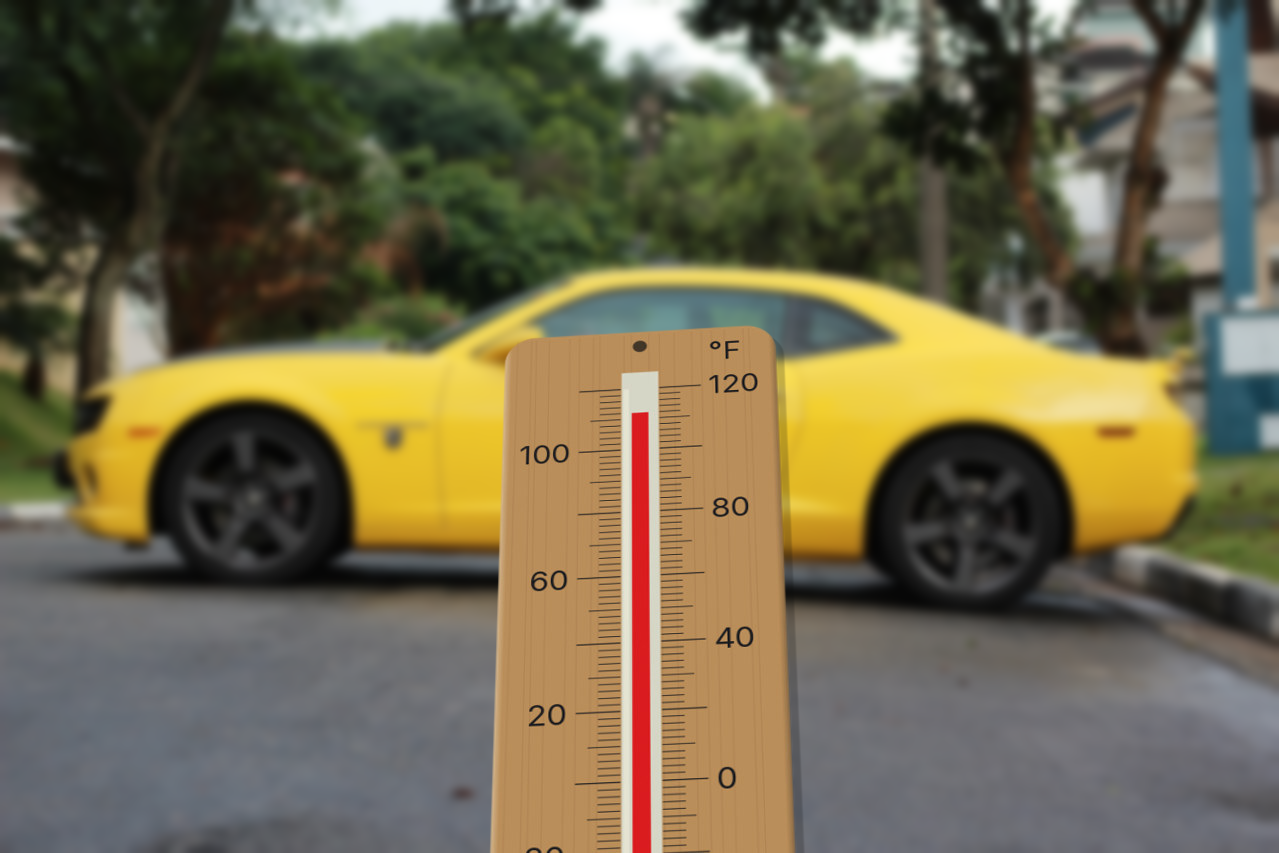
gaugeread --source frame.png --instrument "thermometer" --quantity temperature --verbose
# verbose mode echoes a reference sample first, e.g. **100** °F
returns **112** °F
